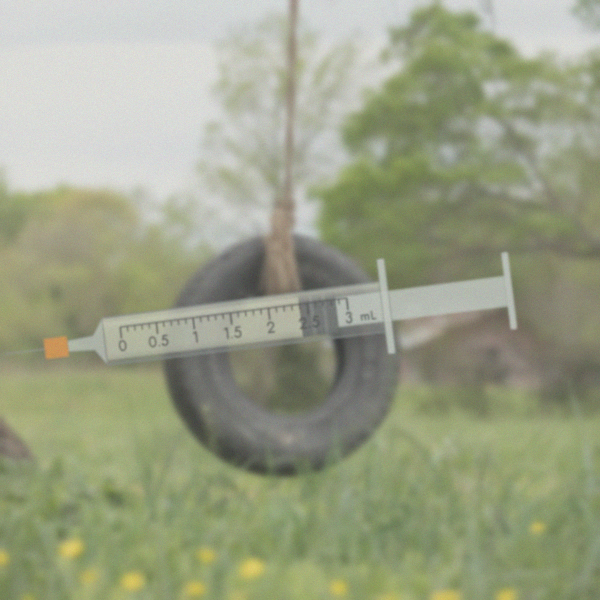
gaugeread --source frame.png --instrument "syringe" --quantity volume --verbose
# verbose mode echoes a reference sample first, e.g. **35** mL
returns **2.4** mL
